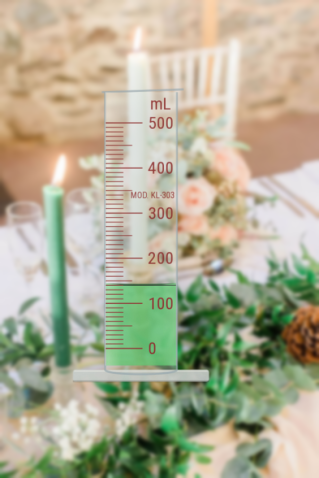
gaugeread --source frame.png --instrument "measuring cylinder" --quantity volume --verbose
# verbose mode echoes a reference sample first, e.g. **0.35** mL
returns **140** mL
